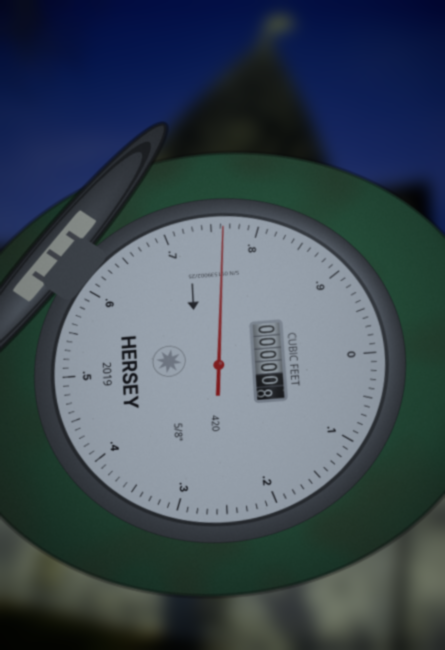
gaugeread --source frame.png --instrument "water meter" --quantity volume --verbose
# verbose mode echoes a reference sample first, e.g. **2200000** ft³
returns **7.76** ft³
